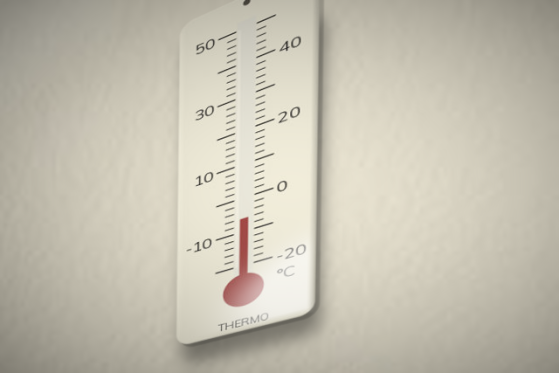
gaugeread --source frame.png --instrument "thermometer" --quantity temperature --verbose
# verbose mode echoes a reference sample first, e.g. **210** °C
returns **-6** °C
